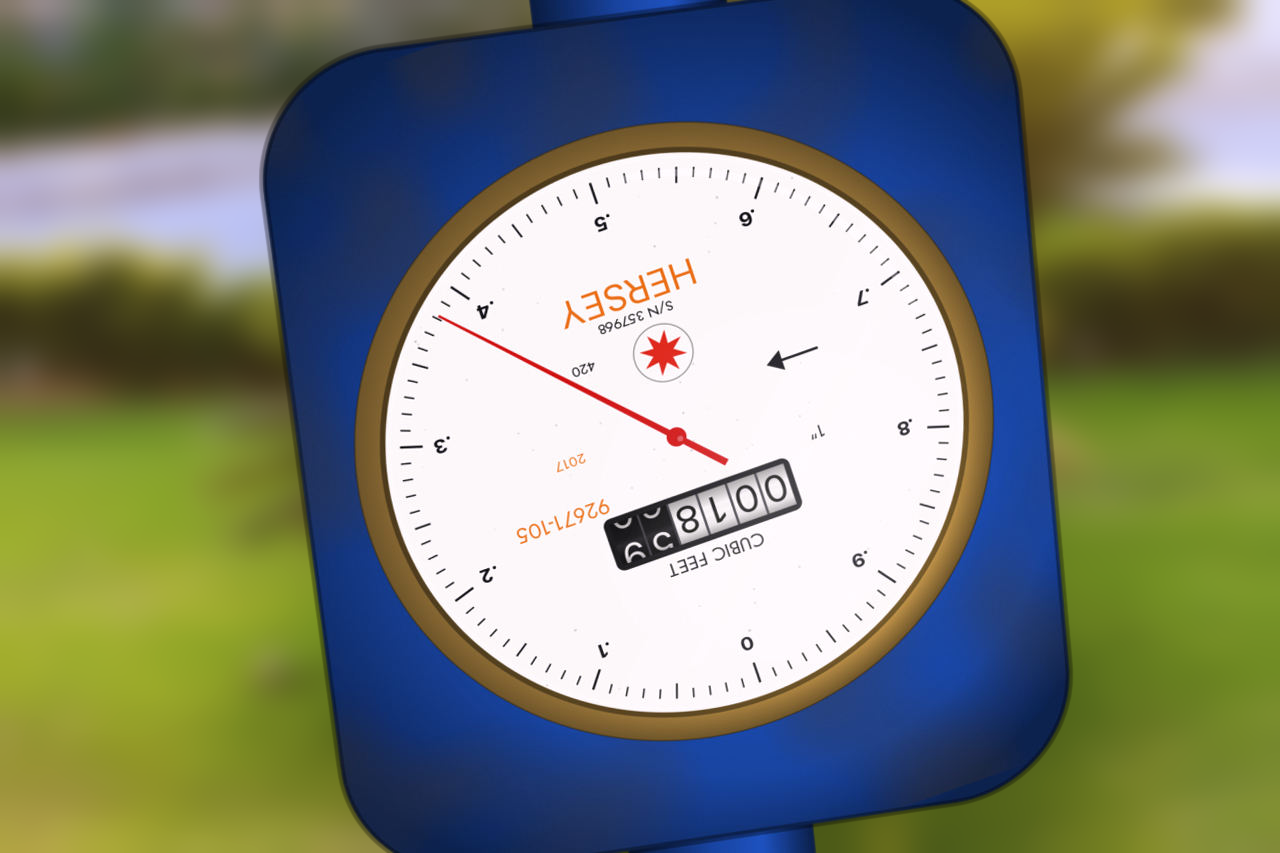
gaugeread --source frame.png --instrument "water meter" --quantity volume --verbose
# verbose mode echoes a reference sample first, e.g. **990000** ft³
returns **1859.38** ft³
